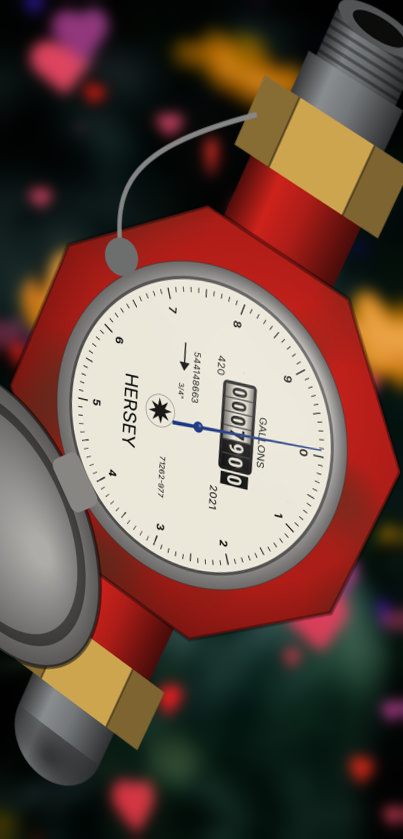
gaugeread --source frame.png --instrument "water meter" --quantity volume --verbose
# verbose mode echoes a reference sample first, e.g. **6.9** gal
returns **7899.9** gal
